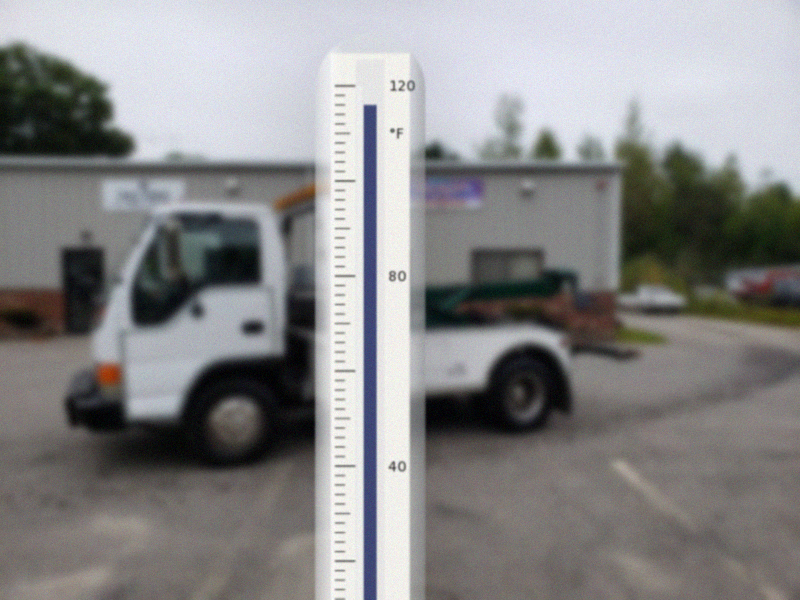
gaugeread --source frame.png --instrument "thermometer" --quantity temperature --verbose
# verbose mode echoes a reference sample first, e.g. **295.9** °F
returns **116** °F
